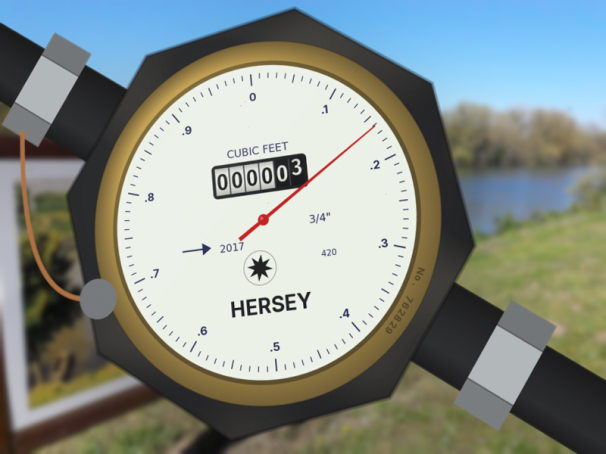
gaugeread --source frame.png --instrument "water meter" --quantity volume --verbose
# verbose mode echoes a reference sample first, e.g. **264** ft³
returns **3.16** ft³
